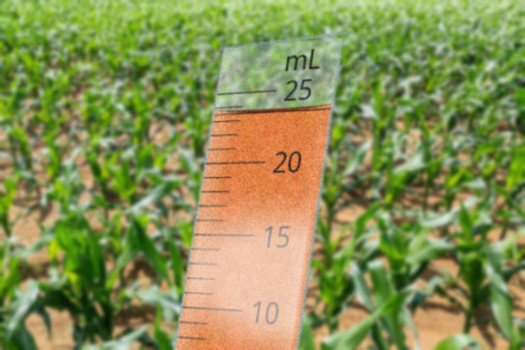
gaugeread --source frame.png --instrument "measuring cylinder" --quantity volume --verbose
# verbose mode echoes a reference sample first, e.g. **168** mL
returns **23.5** mL
